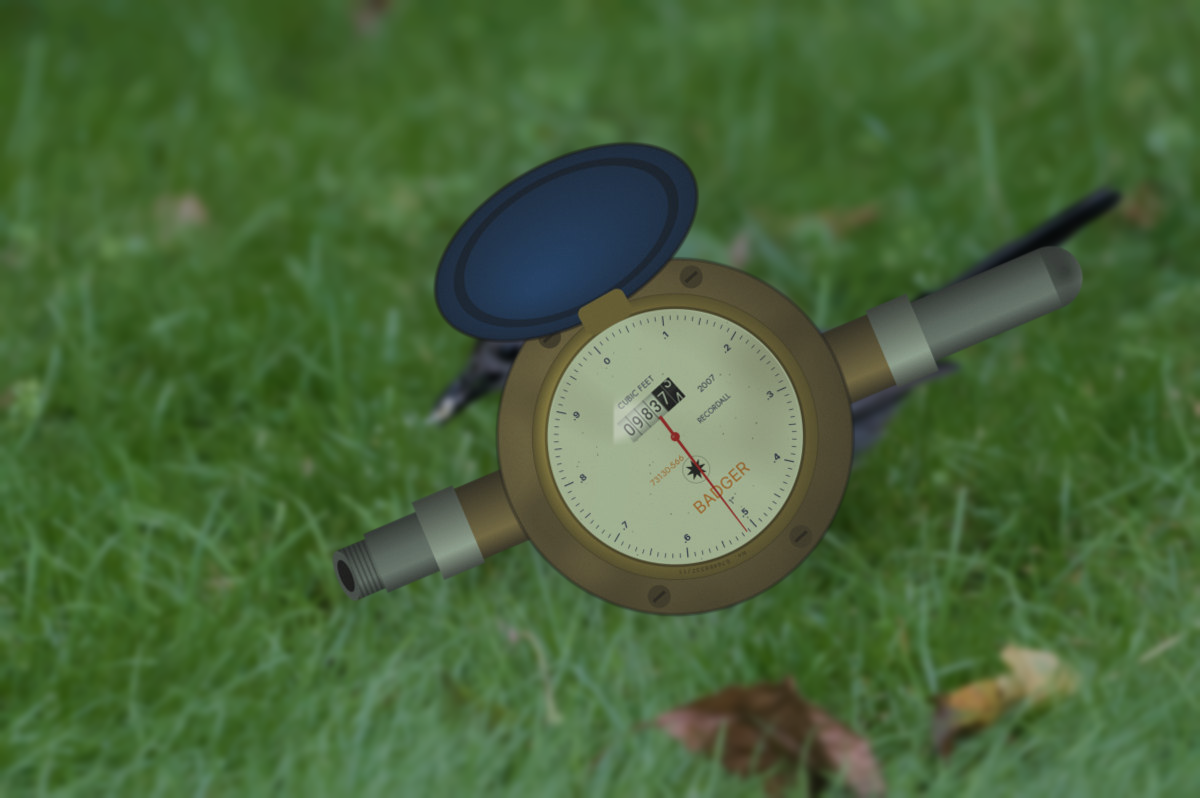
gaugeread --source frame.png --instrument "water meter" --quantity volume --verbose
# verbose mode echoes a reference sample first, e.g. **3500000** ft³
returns **98373.51** ft³
